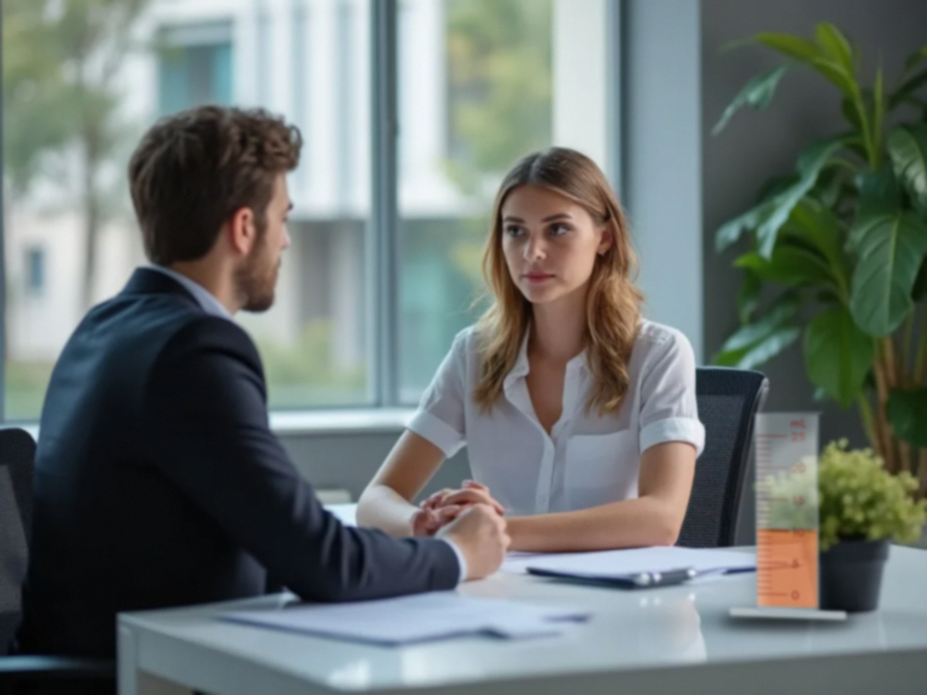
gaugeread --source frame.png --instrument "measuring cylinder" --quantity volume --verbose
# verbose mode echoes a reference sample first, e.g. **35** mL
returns **10** mL
